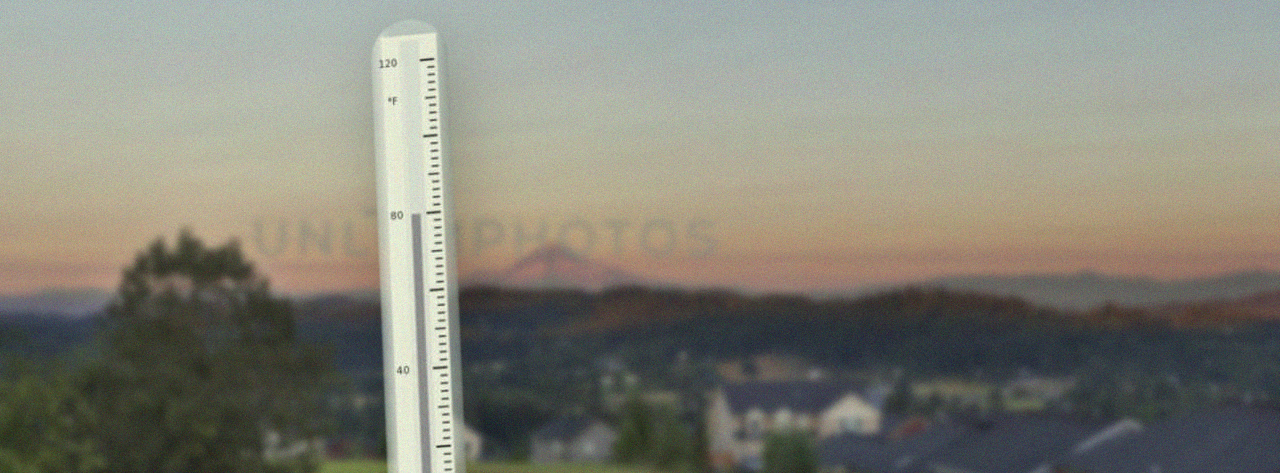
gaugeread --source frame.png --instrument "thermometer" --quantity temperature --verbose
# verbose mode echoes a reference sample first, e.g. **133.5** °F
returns **80** °F
